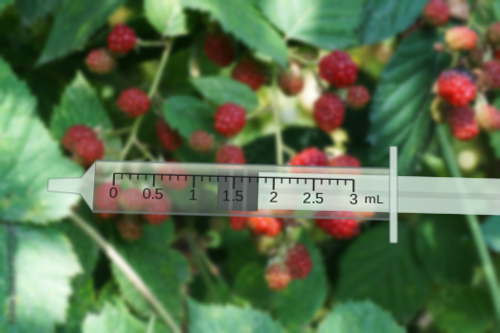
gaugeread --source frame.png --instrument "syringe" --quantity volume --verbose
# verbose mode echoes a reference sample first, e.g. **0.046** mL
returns **1.3** mL
